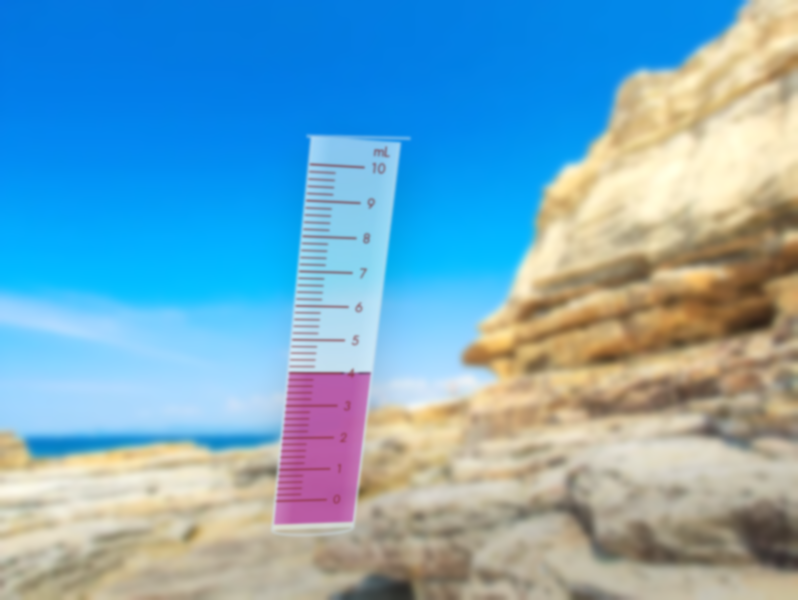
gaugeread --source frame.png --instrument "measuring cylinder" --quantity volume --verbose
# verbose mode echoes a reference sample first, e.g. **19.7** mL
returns **4** mL
